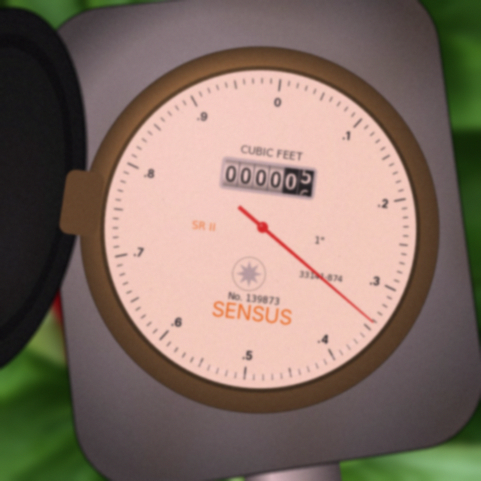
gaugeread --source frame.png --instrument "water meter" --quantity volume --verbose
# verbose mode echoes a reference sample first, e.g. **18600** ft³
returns **5.34** ft³
